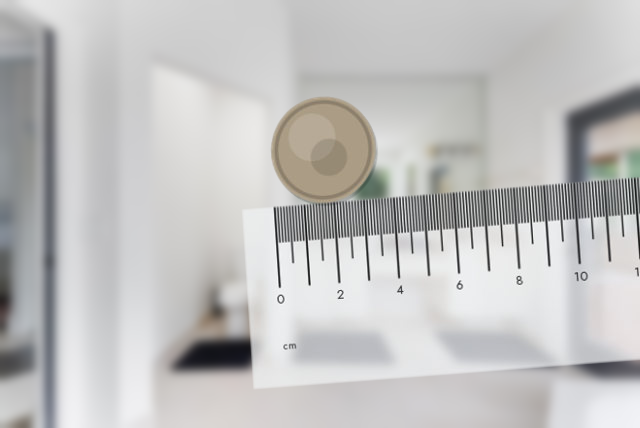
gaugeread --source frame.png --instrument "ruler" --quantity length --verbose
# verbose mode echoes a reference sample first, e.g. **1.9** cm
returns **3.5** cm
